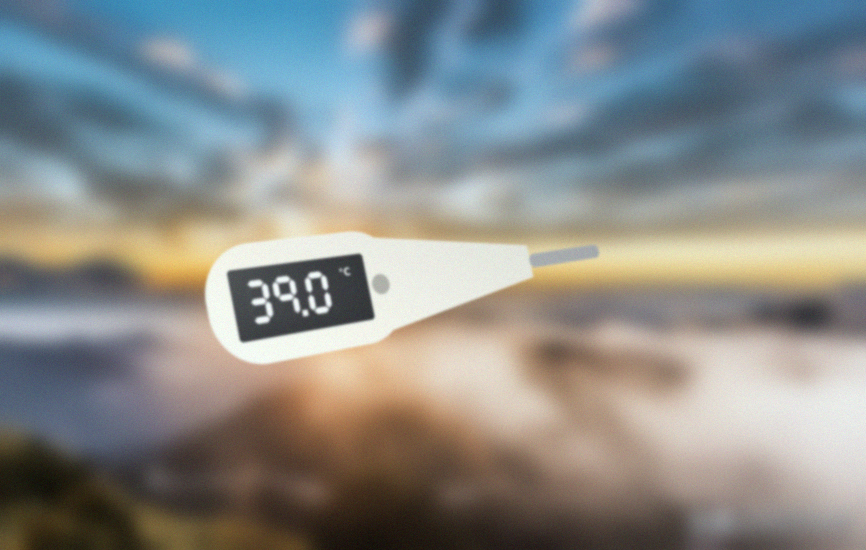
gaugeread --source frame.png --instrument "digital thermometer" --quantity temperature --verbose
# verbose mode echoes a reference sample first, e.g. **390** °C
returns **39.0** °C
